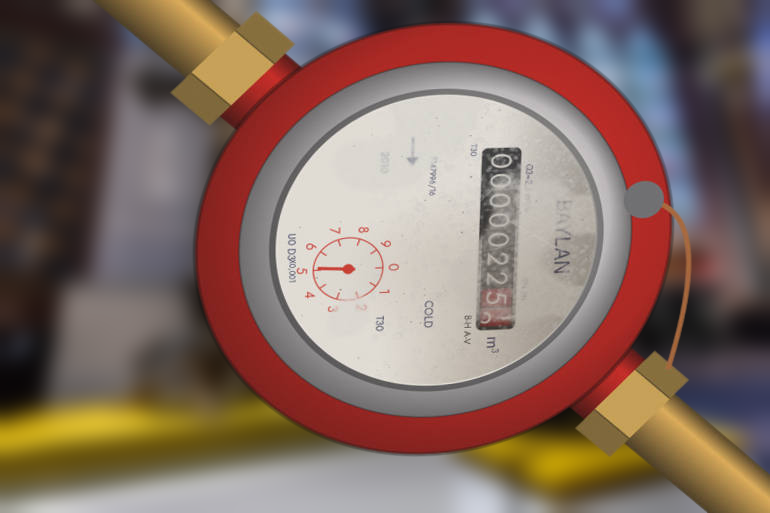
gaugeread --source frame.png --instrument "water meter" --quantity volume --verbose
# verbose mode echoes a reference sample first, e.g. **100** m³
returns **22.515** m³
